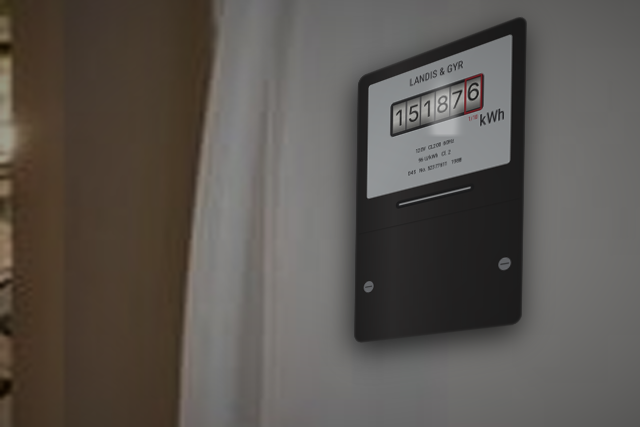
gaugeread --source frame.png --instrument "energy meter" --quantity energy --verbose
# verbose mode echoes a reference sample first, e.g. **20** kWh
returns **15187.6** kWh
